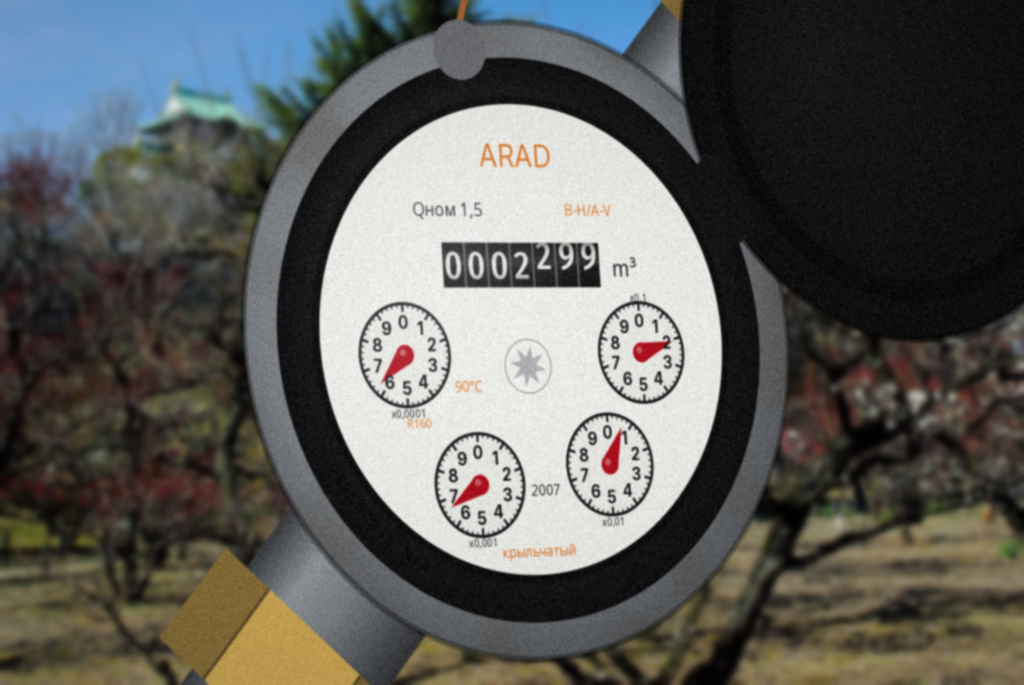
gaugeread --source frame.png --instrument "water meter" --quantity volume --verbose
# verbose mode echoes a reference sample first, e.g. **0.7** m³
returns **2299.2066** m³
